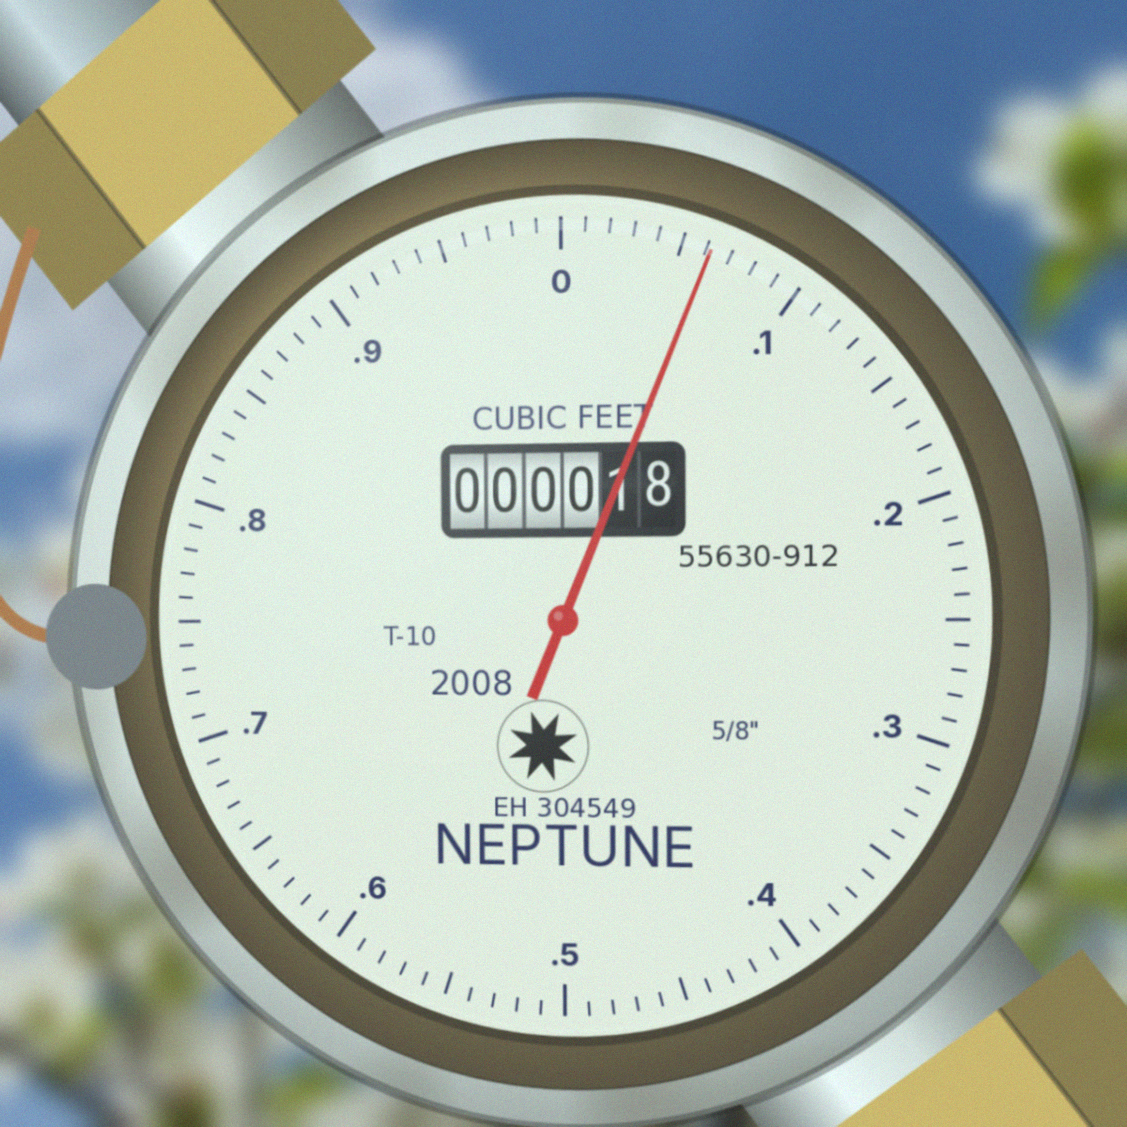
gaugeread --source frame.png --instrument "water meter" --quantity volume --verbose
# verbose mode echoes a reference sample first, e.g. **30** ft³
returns **18.06** ft³
